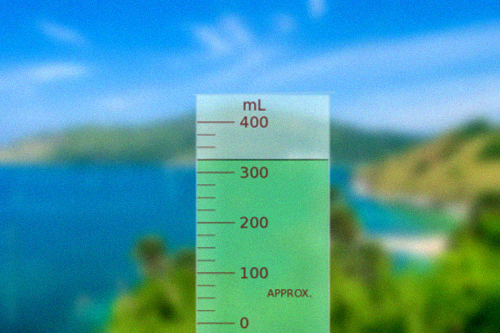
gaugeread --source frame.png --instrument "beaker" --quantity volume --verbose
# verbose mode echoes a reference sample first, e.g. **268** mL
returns **325** mL
